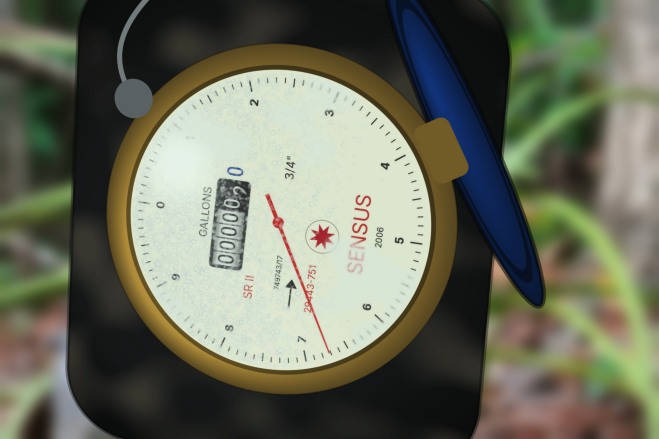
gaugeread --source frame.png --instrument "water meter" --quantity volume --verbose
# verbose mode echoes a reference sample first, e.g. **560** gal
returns **16.7** gal
